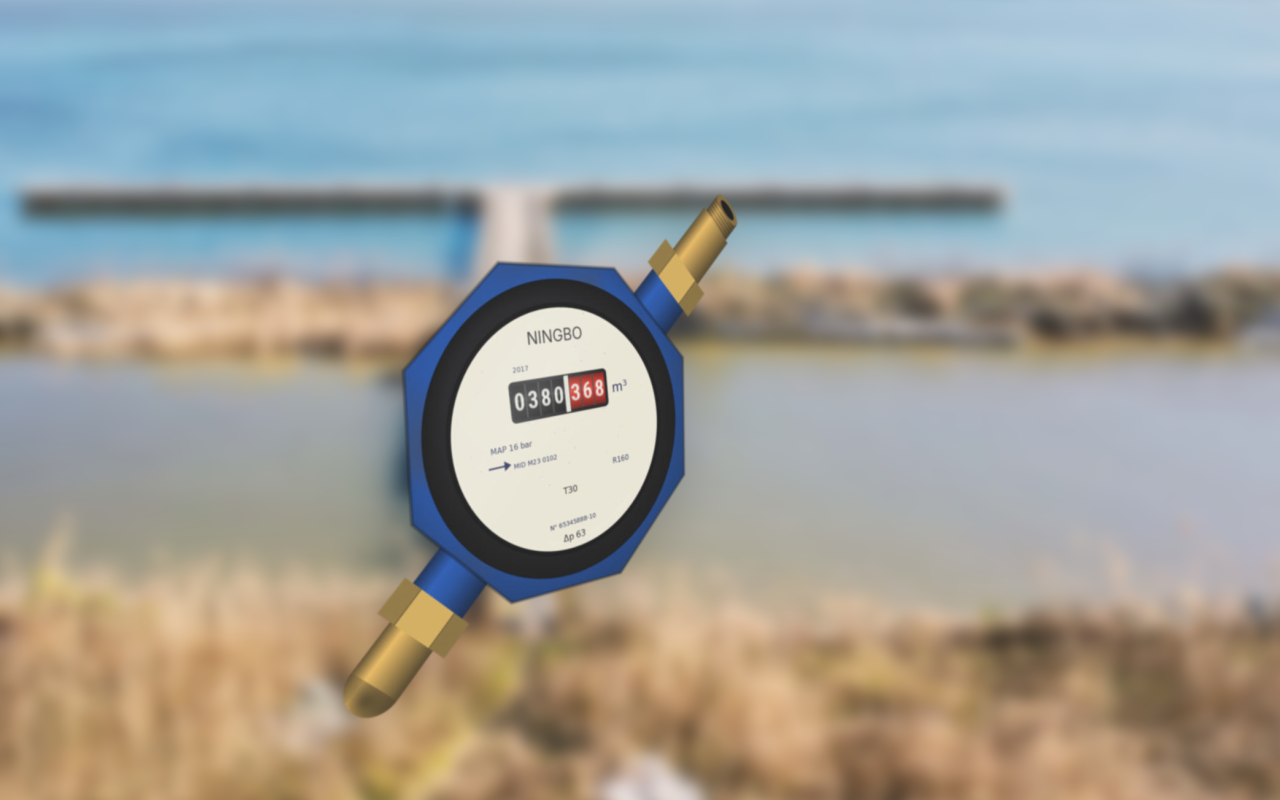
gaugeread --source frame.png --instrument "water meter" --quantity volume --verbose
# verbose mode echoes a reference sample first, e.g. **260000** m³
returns **380.368** m³
